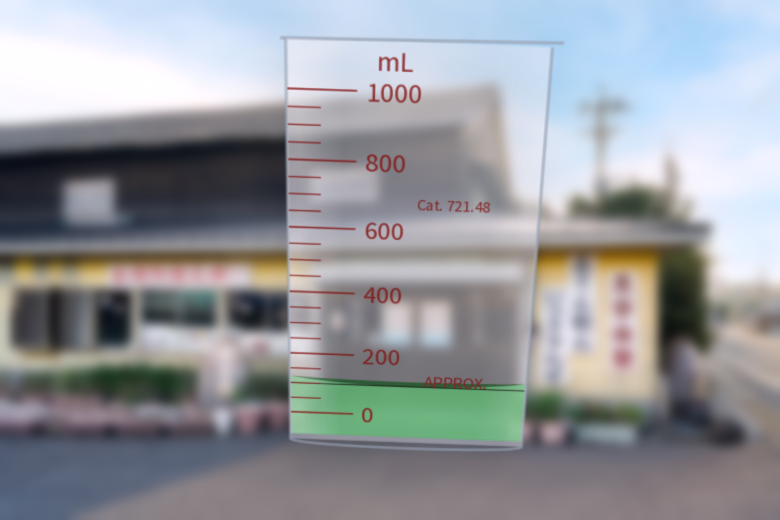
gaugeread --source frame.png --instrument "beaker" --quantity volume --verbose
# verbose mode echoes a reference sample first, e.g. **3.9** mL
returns **100** mL
